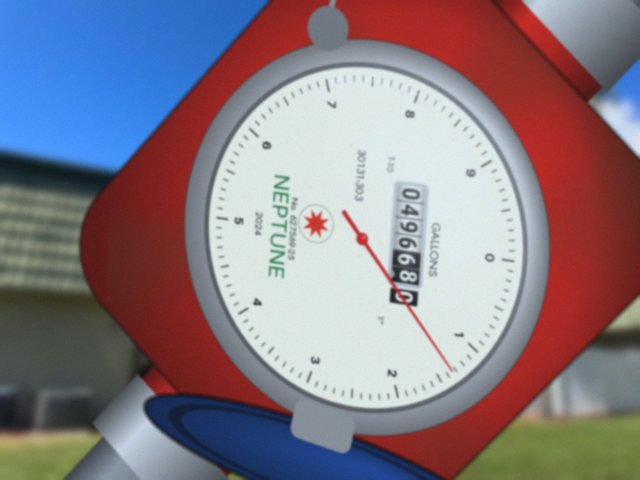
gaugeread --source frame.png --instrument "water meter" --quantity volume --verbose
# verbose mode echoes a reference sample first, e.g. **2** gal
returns **496681.3** gal
